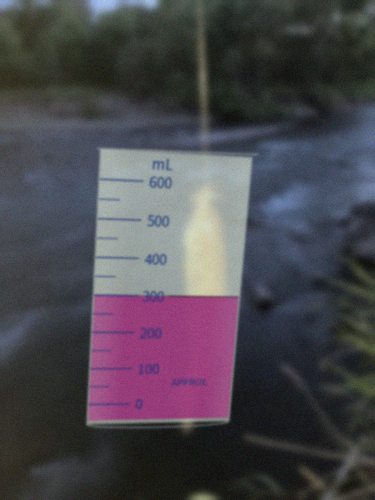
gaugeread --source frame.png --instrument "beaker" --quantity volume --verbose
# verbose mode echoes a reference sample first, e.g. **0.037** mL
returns **300** mL
